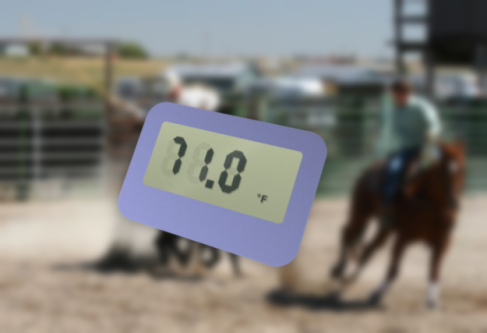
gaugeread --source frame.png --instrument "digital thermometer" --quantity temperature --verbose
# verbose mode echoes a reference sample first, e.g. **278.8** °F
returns **71.0** °F
